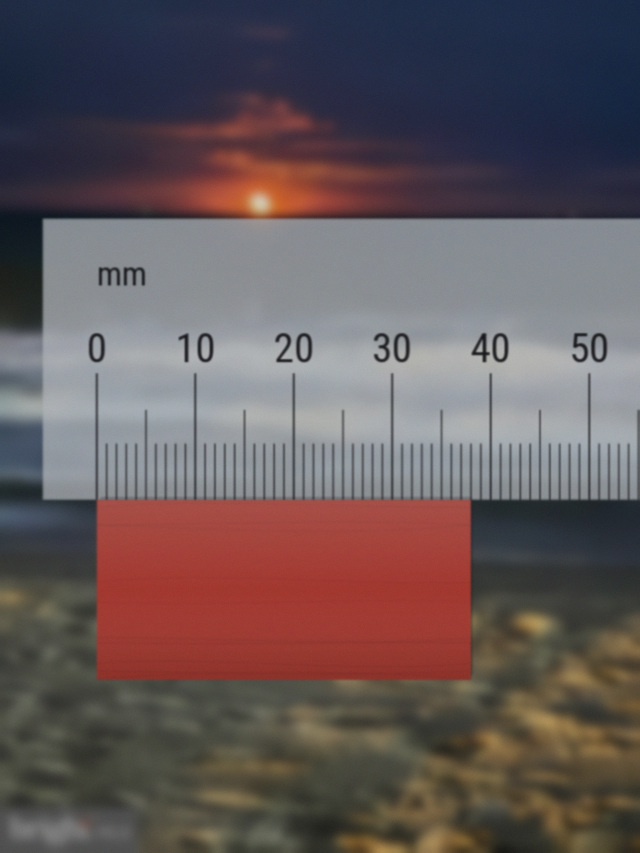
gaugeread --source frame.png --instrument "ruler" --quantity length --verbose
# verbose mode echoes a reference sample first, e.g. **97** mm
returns **38** mm
